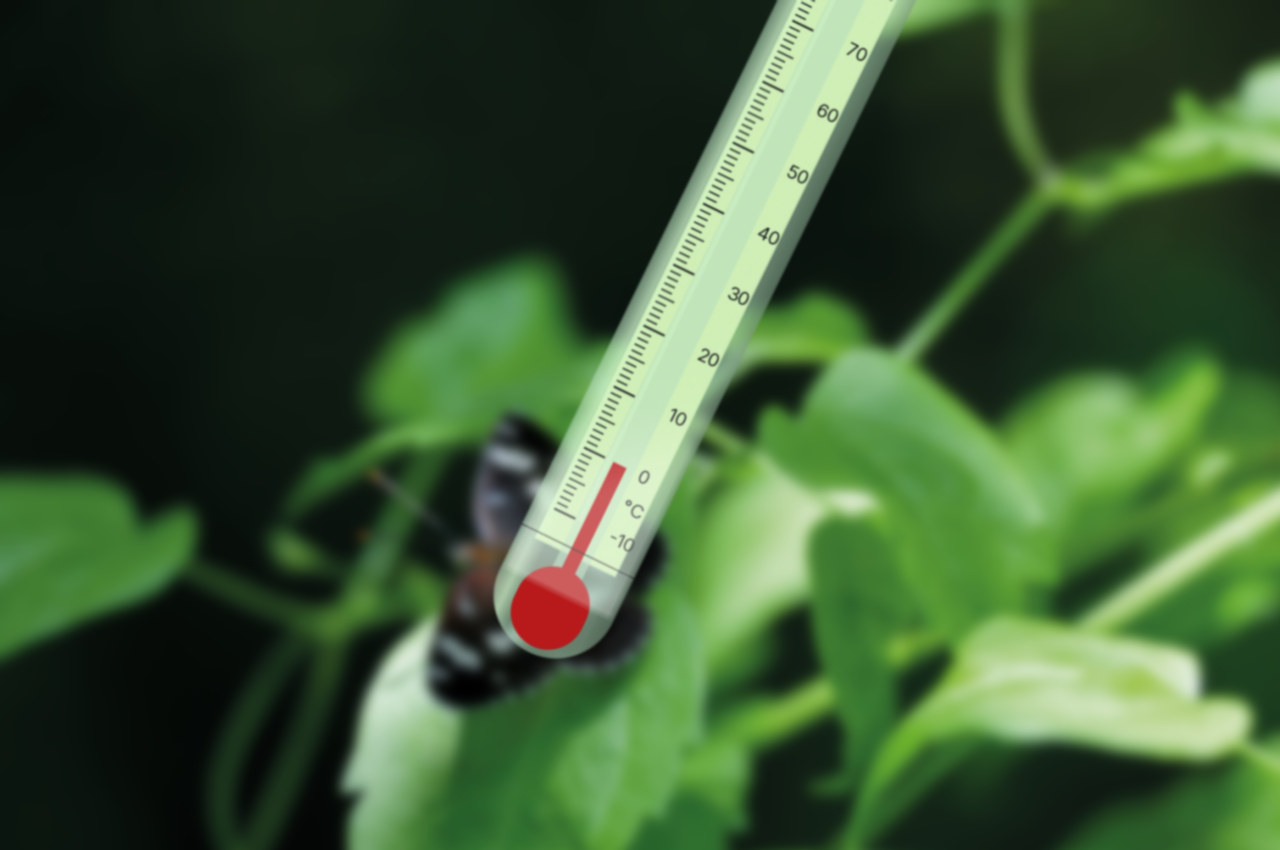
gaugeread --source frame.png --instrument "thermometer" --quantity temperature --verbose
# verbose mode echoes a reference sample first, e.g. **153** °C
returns **0** °C
